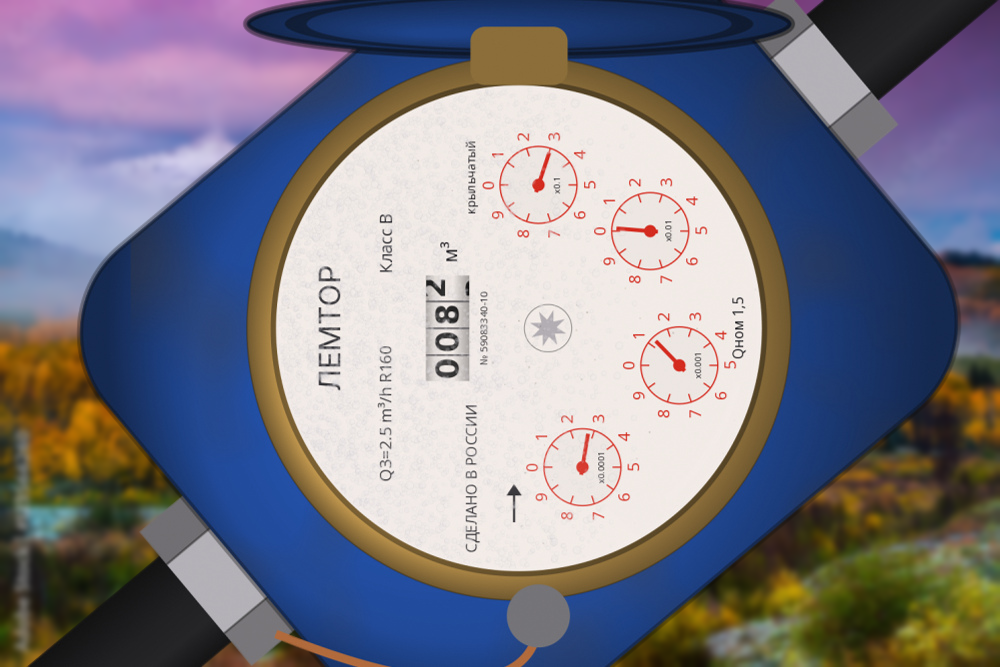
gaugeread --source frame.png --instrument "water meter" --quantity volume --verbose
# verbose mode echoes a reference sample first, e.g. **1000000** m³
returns **82.3012** m³
